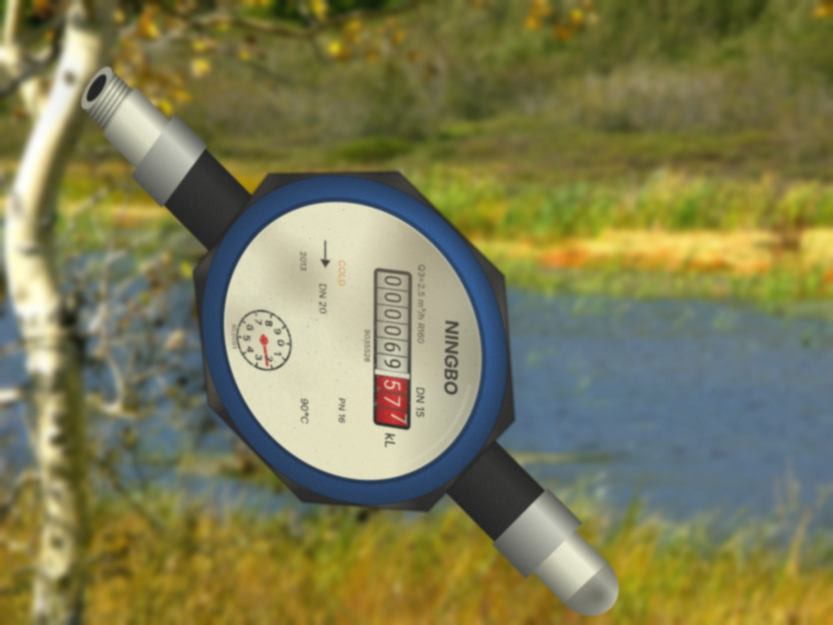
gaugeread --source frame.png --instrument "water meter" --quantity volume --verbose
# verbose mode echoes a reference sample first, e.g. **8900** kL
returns **69.5772** kL
